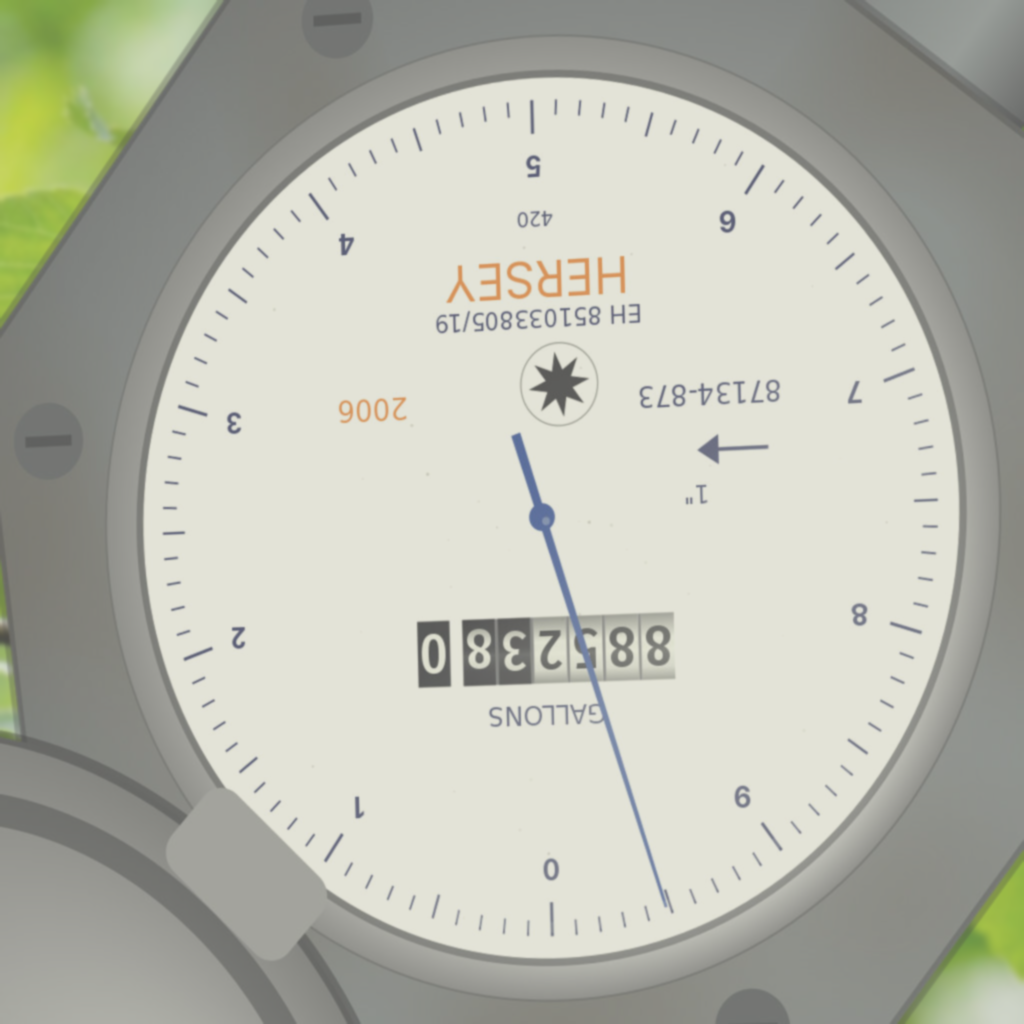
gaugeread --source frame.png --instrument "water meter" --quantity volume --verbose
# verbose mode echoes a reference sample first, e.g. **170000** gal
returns **8852379.5** gal
